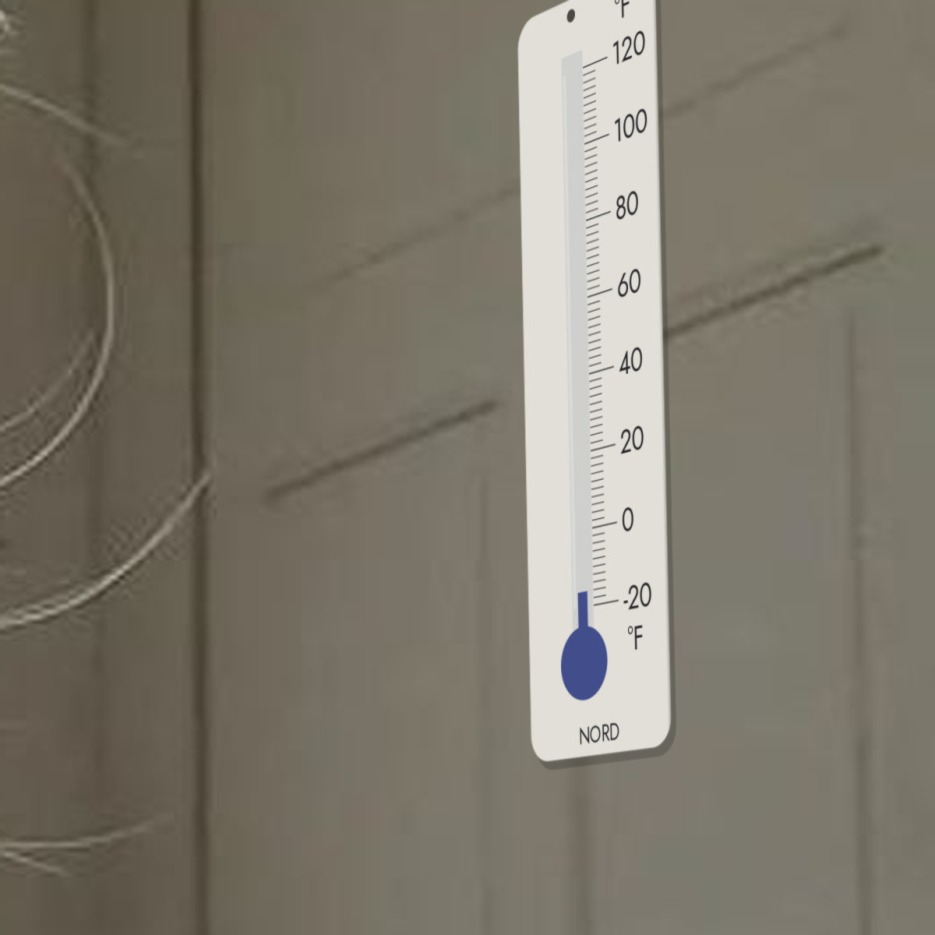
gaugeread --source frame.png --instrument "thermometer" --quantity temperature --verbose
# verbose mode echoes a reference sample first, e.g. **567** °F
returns **-16** °F
